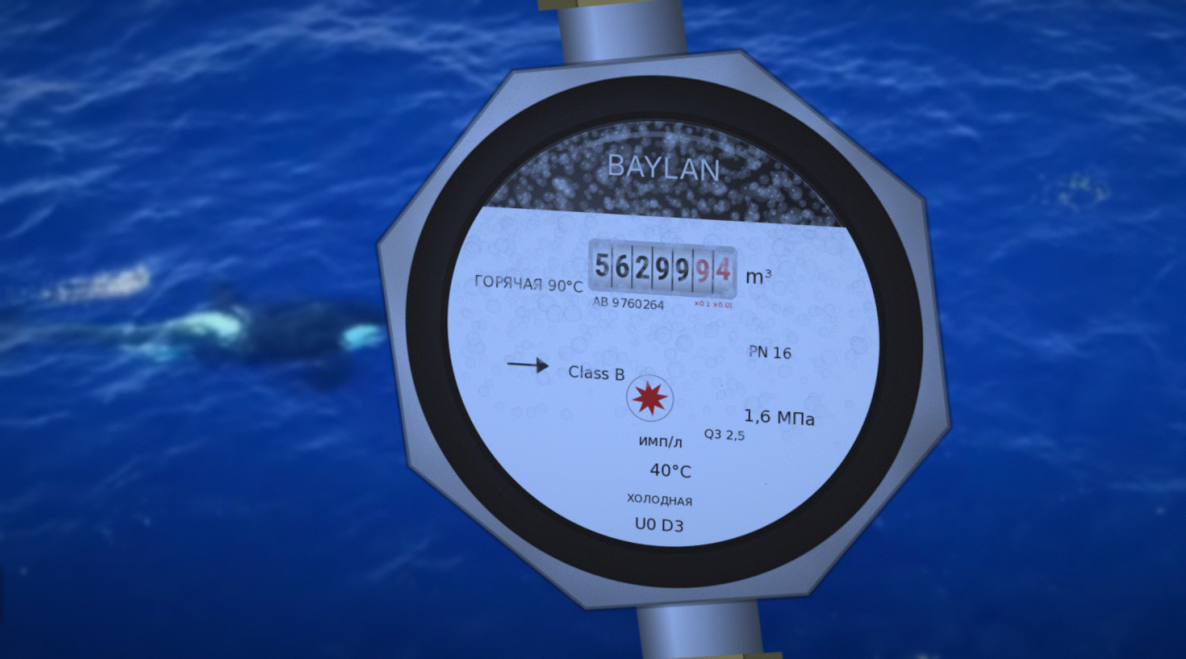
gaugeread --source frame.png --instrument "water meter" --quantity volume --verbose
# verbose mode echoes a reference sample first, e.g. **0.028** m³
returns **56299.94** m³
